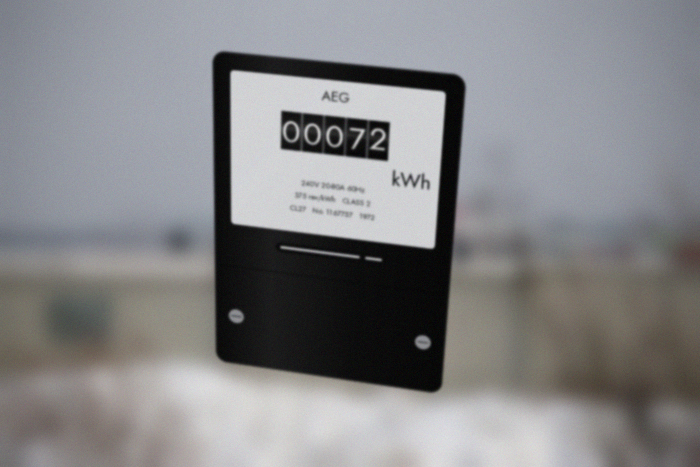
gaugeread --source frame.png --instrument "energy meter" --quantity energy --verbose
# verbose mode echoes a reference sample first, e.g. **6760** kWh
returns **72** kWh
